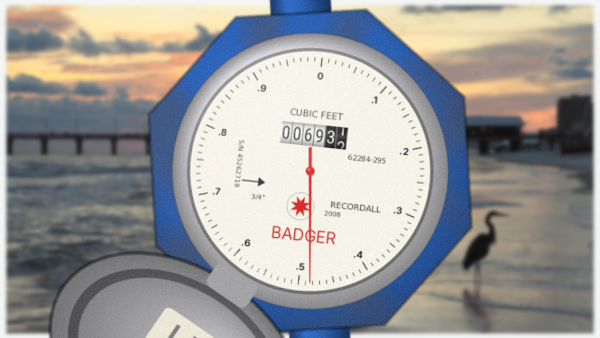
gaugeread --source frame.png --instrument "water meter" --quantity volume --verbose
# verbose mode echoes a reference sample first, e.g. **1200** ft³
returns **6931.48** ft³
